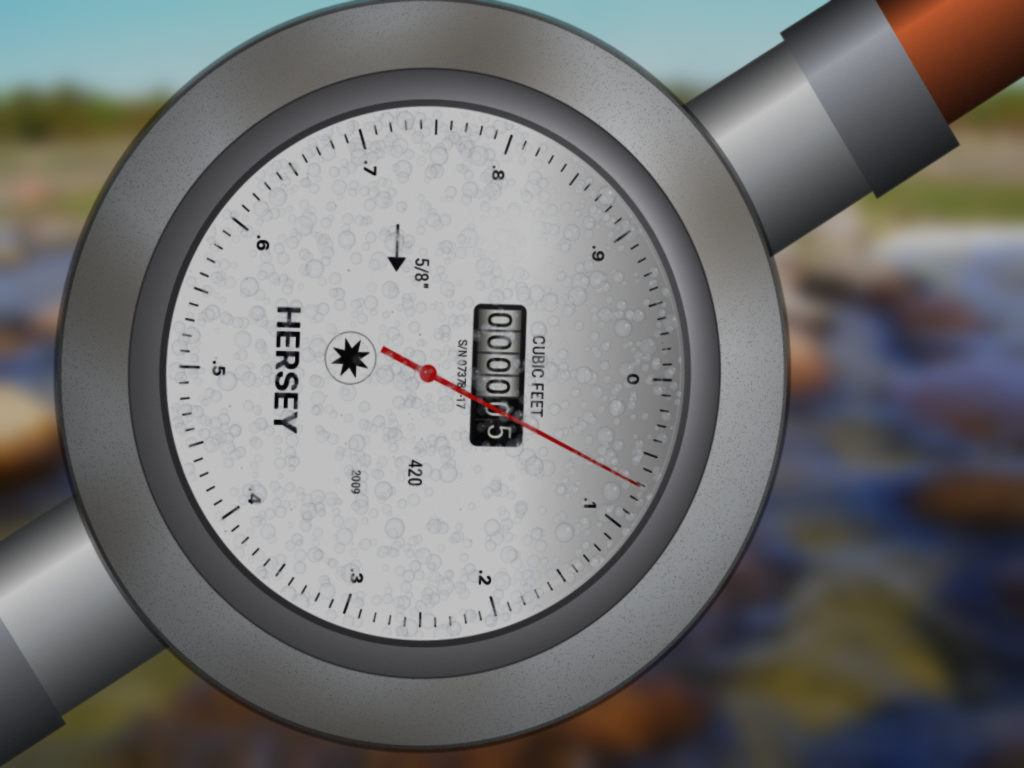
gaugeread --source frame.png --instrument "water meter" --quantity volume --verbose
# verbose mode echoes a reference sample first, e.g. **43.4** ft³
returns **5.07** ft³
